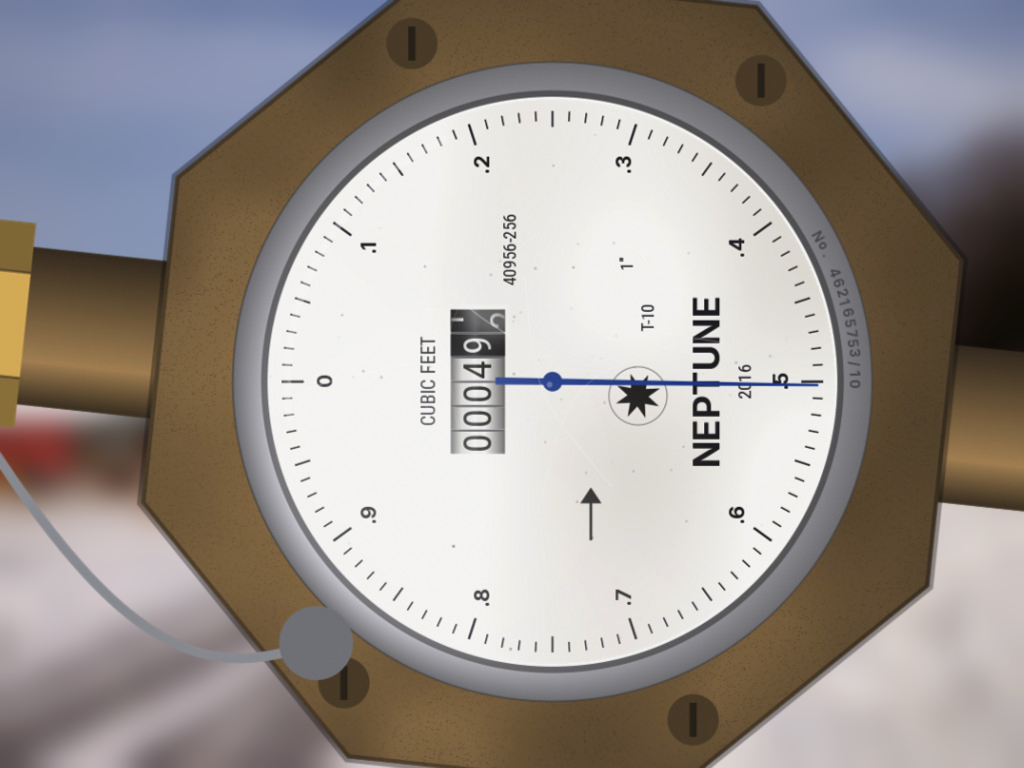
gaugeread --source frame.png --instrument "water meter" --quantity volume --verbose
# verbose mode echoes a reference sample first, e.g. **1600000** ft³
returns **491.50** ft³
